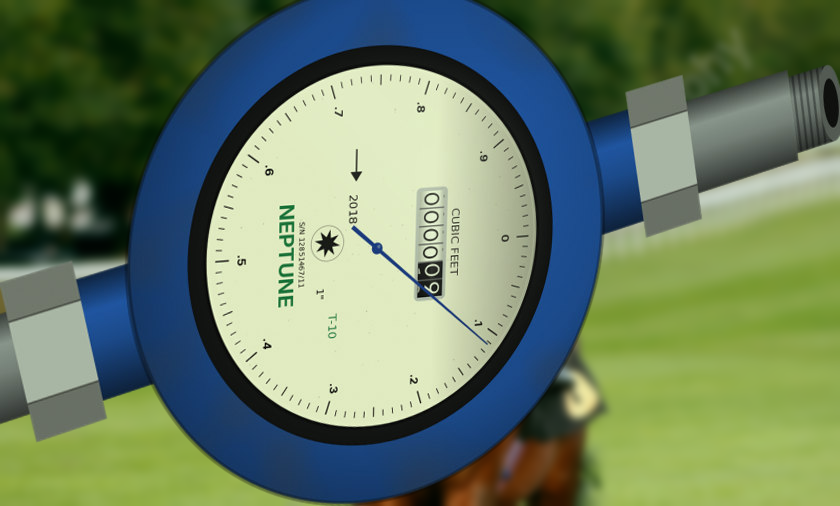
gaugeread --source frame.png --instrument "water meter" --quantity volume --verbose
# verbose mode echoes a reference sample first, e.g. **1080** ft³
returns **9.11** ft³
